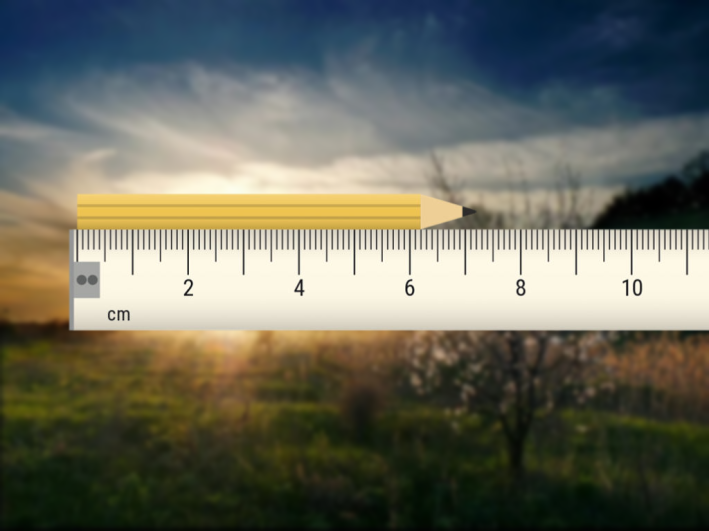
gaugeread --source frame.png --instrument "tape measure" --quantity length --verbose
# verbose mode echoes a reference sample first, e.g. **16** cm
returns **7.2** cm
